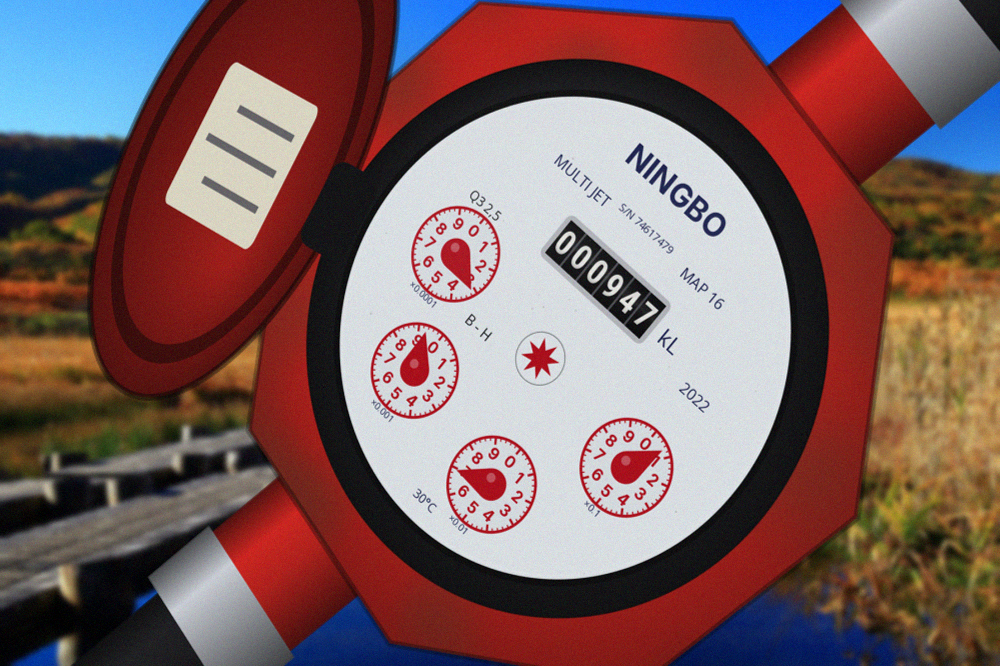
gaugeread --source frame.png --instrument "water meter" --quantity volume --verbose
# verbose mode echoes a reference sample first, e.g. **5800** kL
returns **947.0693** kL
